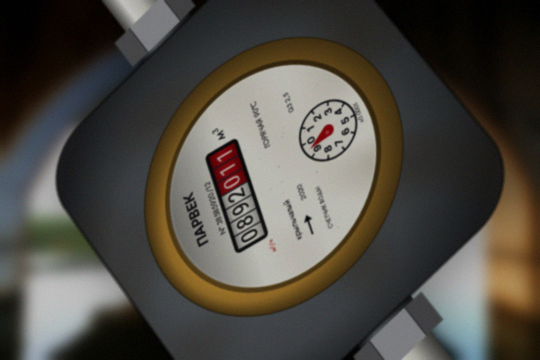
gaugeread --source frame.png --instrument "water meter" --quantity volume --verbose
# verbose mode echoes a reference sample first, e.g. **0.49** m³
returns **892.0109** m³
